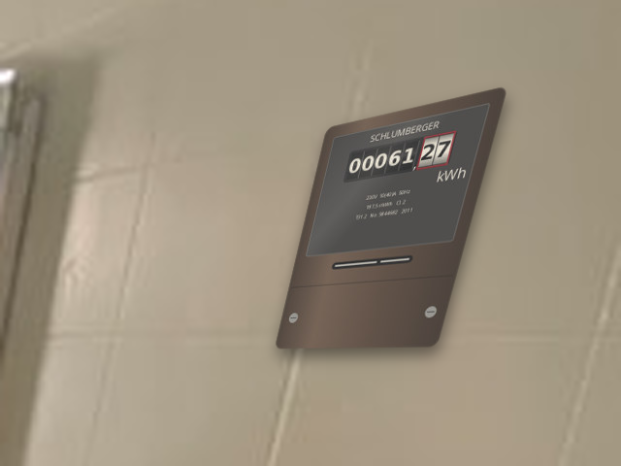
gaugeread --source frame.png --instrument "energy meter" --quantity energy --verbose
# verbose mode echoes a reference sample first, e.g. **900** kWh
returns **61.27** kWh
